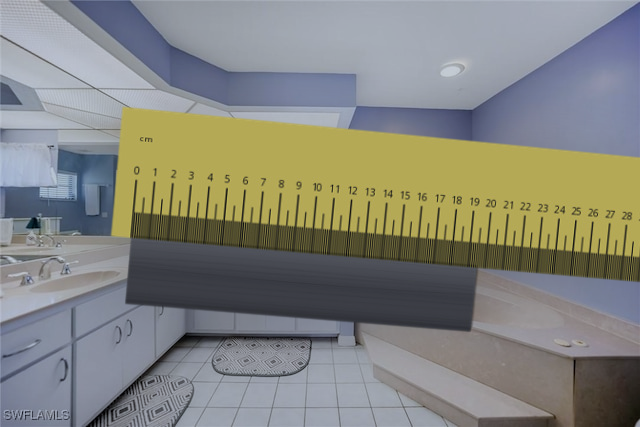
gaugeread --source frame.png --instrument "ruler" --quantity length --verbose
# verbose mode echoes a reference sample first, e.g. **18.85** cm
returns **19.5** cm
